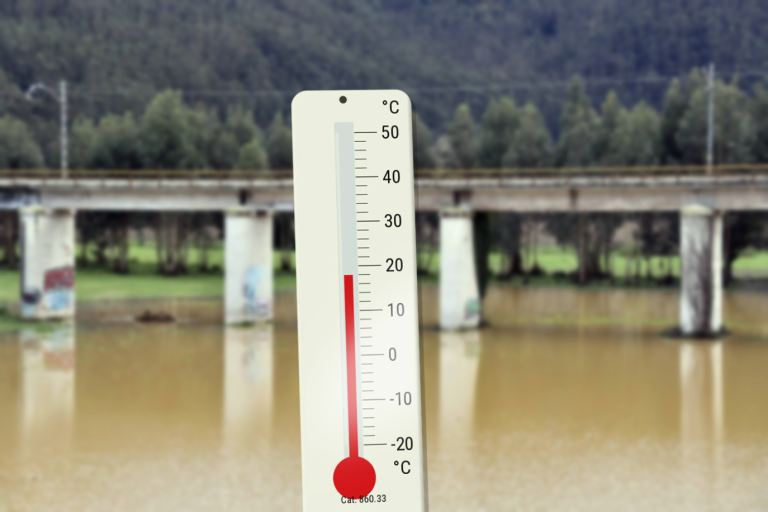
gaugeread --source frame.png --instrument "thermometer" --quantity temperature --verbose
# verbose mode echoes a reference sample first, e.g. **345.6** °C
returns **18** °C
